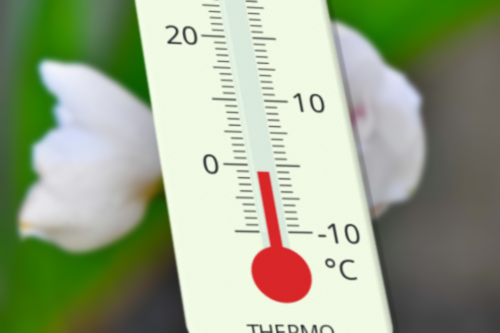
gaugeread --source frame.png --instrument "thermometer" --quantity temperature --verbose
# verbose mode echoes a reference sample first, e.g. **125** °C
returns **-1** °C
